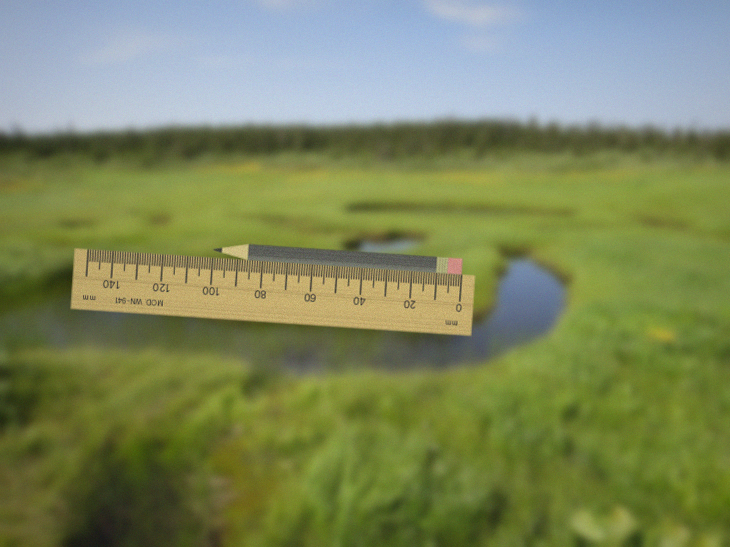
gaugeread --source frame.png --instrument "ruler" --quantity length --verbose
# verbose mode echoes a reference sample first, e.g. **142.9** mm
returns **100** mm
